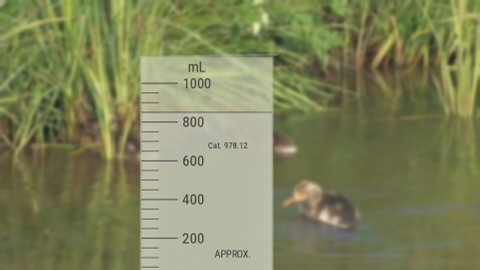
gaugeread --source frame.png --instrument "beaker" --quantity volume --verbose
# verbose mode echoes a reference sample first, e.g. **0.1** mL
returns **850** mL
